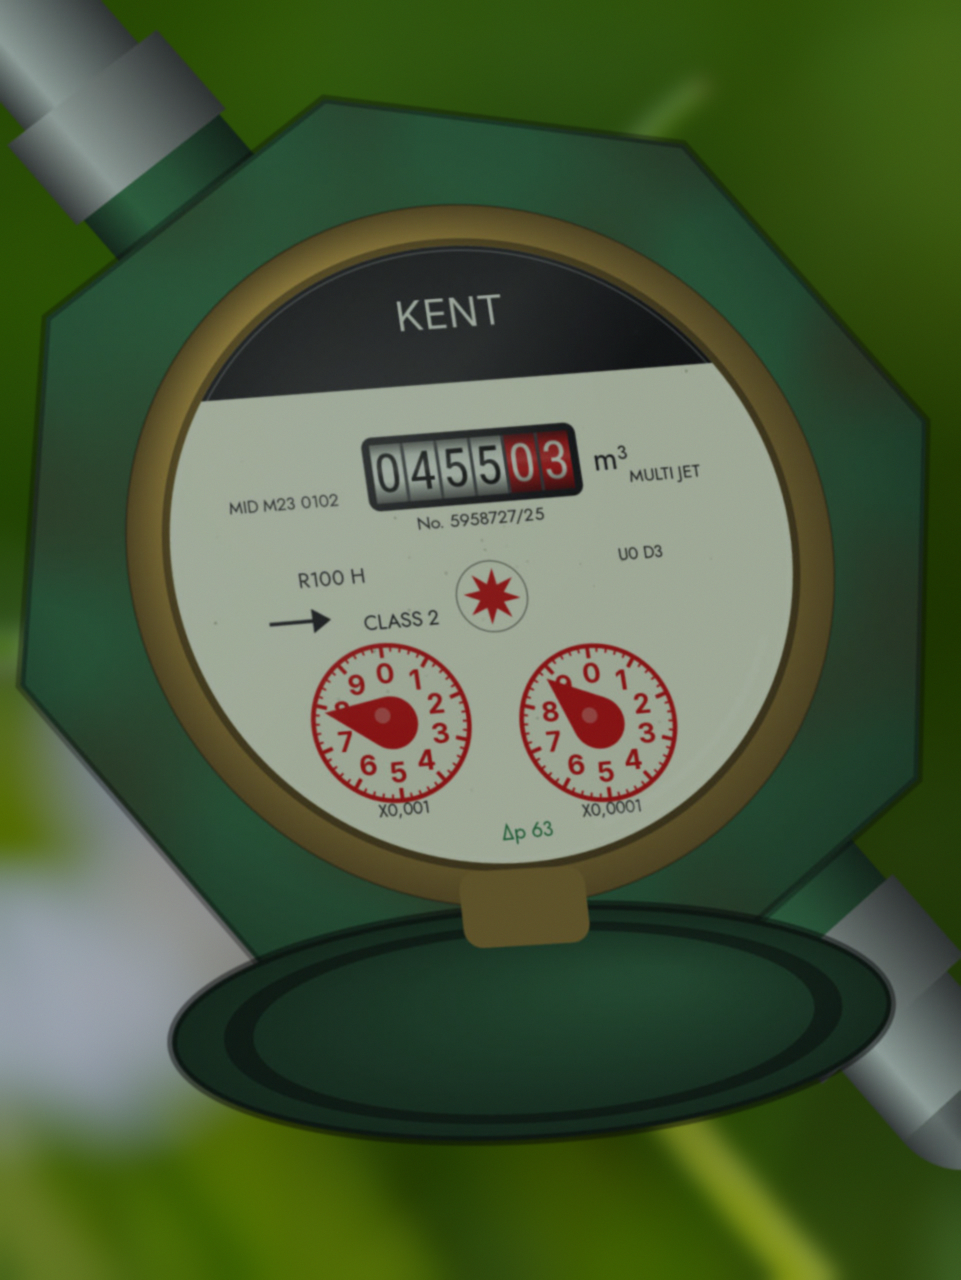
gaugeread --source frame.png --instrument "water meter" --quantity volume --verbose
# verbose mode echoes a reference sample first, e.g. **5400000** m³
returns **455.0378** m³
